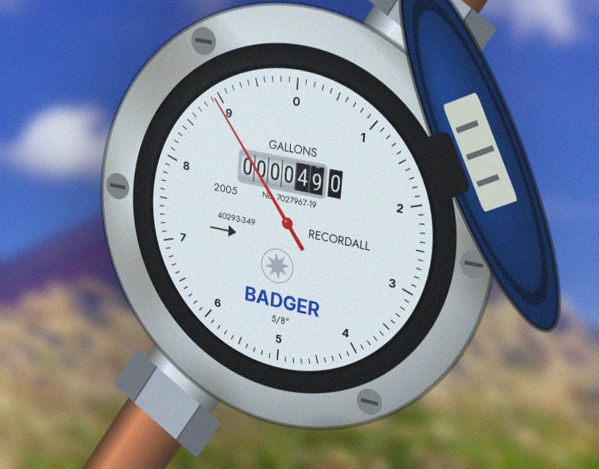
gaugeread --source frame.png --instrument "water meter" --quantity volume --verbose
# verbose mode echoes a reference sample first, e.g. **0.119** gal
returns **488.9** gal
